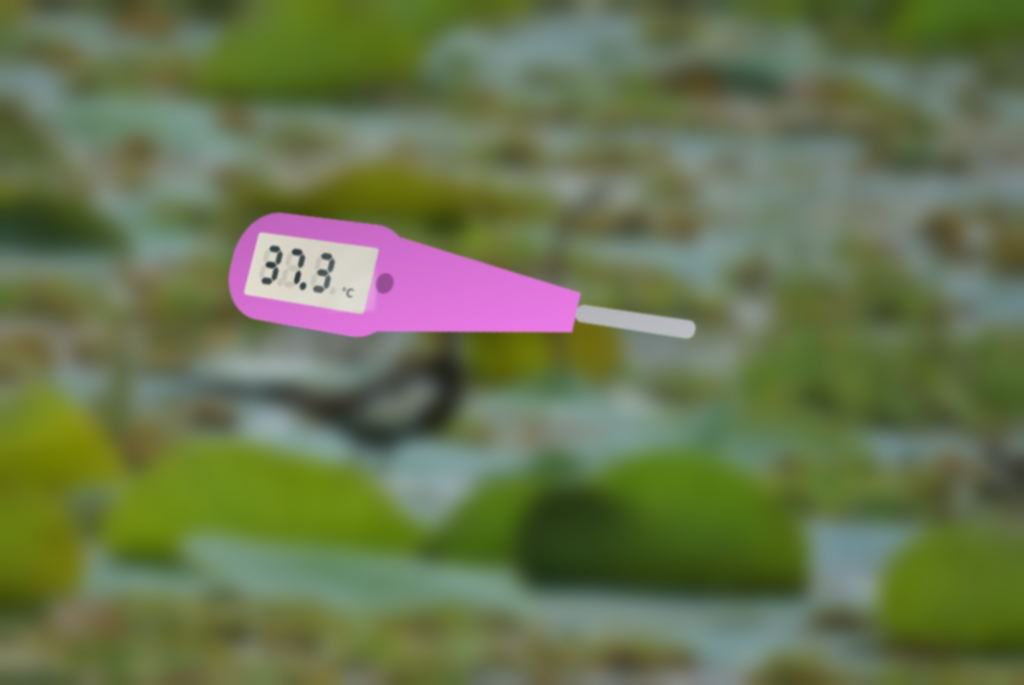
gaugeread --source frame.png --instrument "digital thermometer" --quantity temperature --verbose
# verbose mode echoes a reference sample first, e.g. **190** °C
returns **37.3** °C
